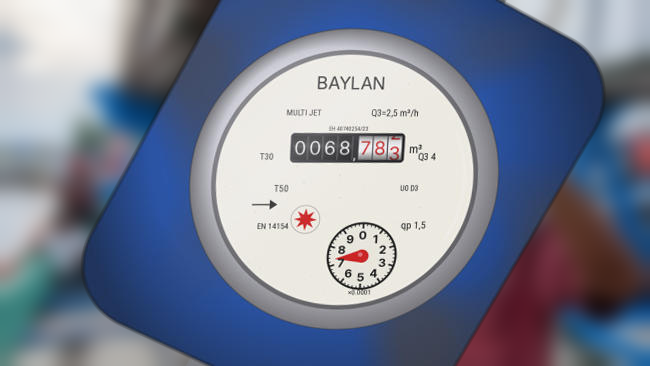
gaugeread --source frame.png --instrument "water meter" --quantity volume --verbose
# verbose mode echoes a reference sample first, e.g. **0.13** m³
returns **68.7827** m³
